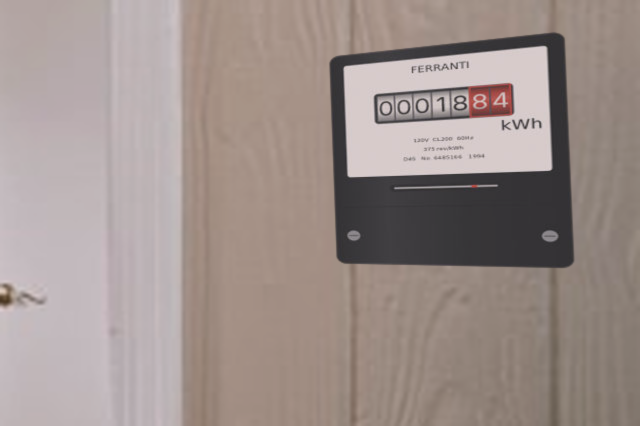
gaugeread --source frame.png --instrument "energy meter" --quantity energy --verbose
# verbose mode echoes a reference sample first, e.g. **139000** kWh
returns **18.84** kWh
